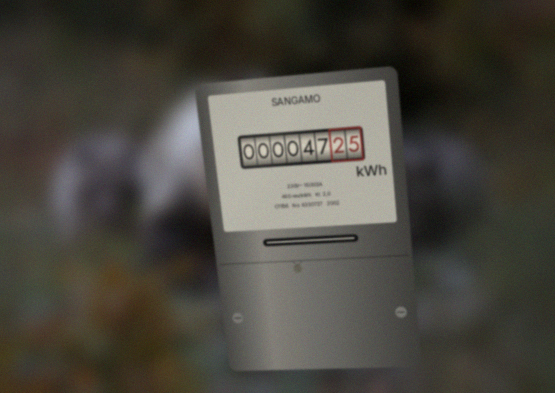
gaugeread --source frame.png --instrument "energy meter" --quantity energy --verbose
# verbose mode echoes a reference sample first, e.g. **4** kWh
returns **47.25** kWh
